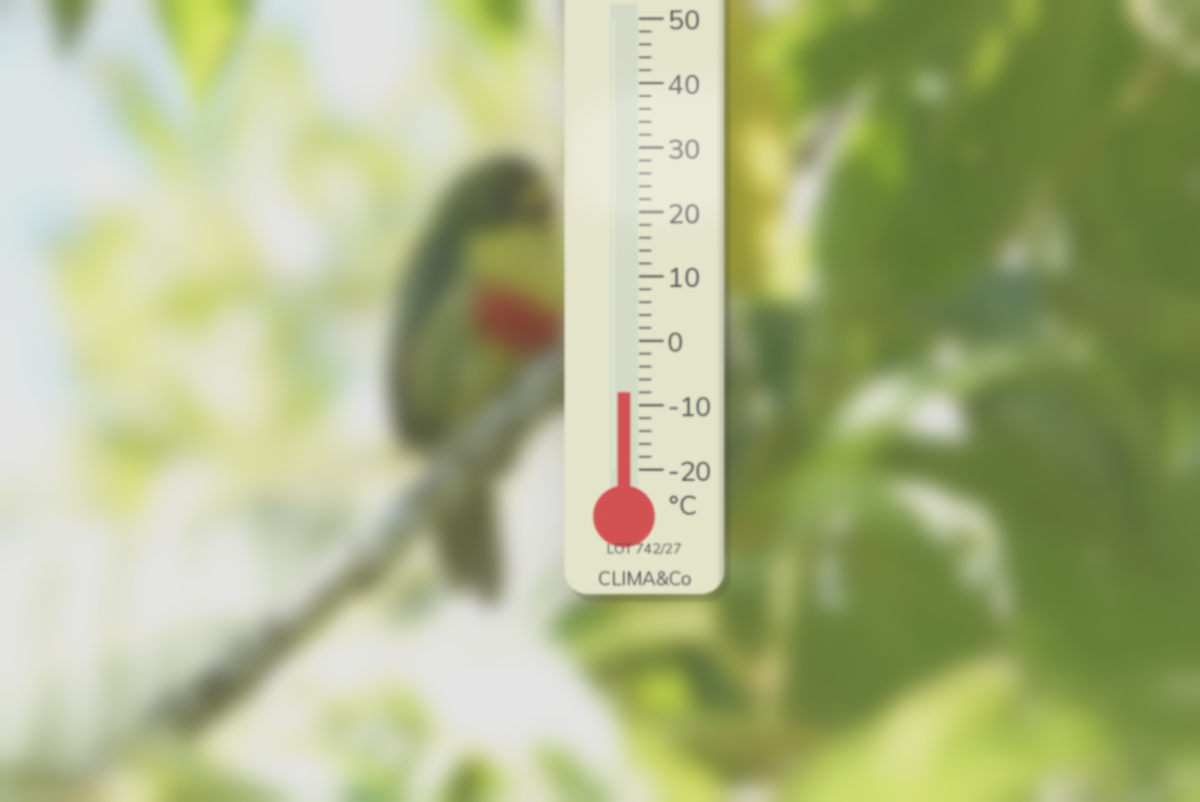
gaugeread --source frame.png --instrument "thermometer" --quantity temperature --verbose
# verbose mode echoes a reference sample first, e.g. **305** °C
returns **-8** °C
